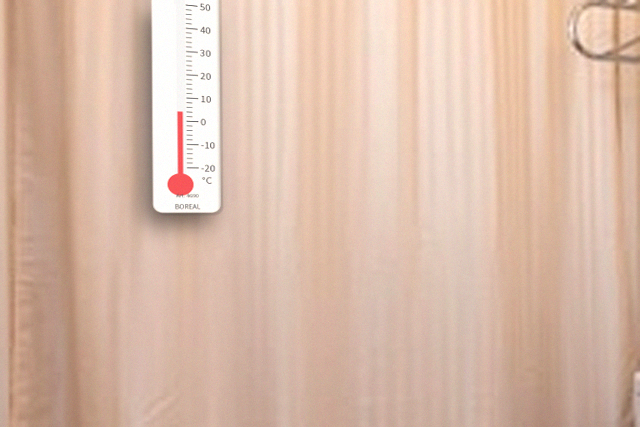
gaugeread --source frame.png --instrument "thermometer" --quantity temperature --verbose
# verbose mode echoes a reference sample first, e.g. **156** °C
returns **4** °C
